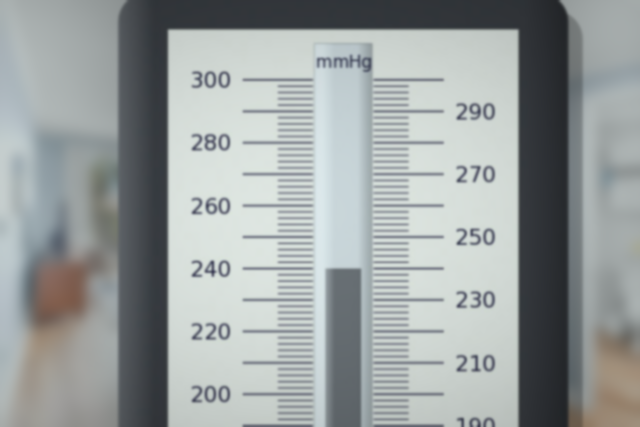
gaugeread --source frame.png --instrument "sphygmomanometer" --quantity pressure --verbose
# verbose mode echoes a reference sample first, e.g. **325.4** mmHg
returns **240** mmHg
